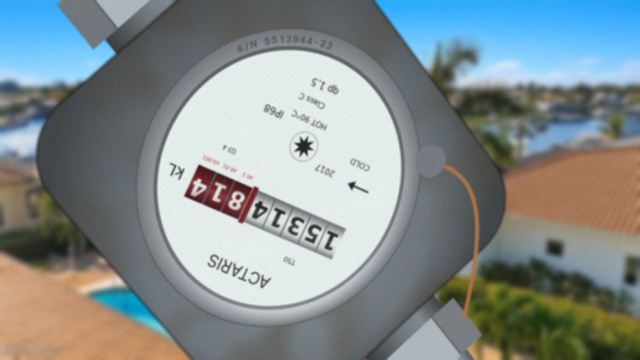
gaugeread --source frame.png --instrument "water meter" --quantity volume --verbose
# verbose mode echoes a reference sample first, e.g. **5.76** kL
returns **15314.814** kL
